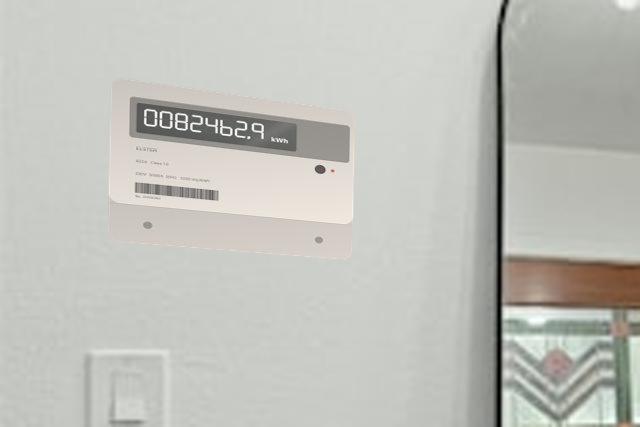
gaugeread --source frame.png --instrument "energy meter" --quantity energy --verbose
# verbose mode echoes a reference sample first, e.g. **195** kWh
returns **82462.9** kWh
